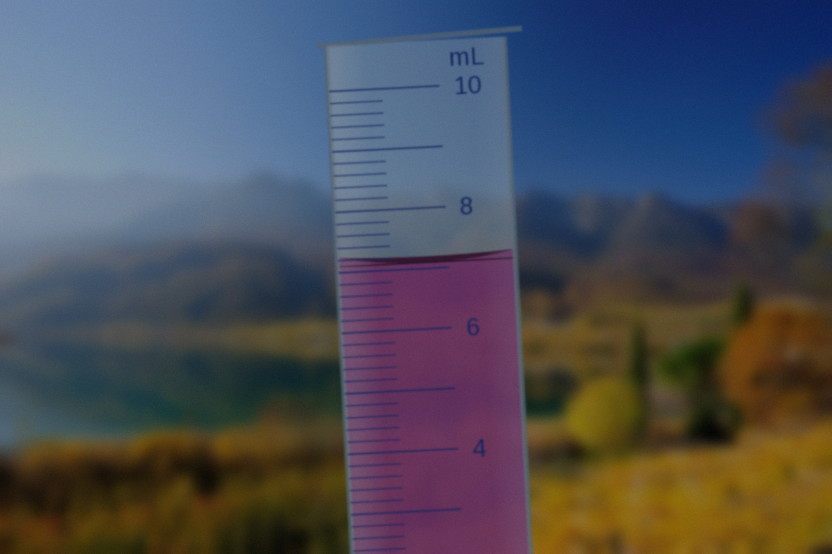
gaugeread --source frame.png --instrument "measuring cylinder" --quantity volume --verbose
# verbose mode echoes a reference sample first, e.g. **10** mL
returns **7.1** mL
